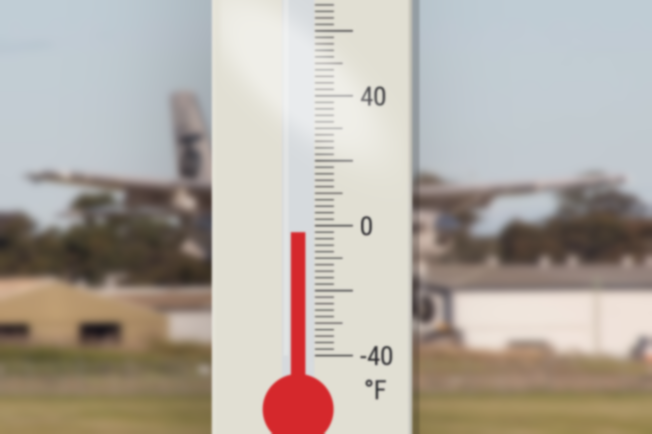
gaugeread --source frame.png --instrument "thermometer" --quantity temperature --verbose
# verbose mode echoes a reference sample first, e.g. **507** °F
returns **-2** °F
